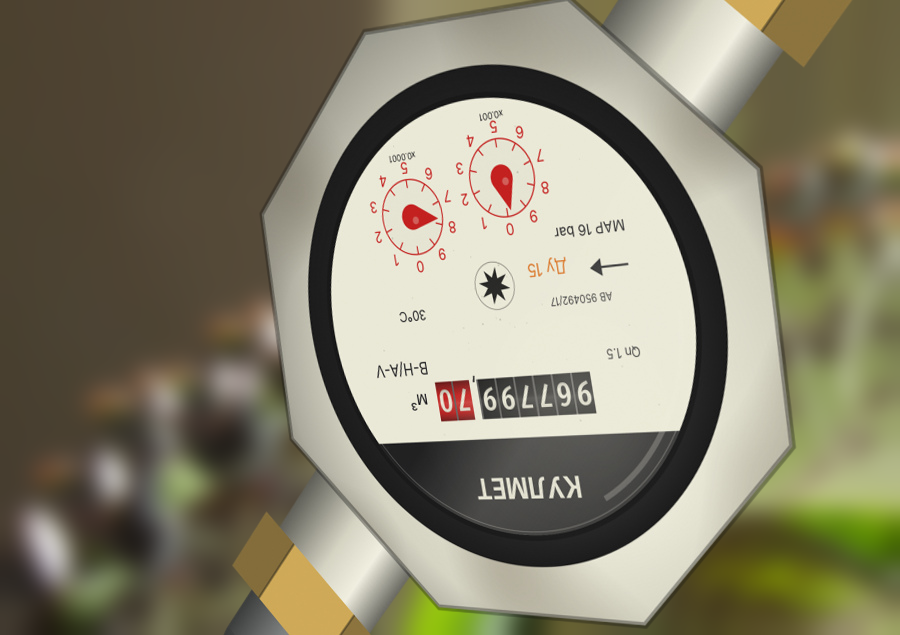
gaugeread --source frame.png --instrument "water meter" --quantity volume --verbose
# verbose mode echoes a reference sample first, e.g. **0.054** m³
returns **967799.6997** m³
